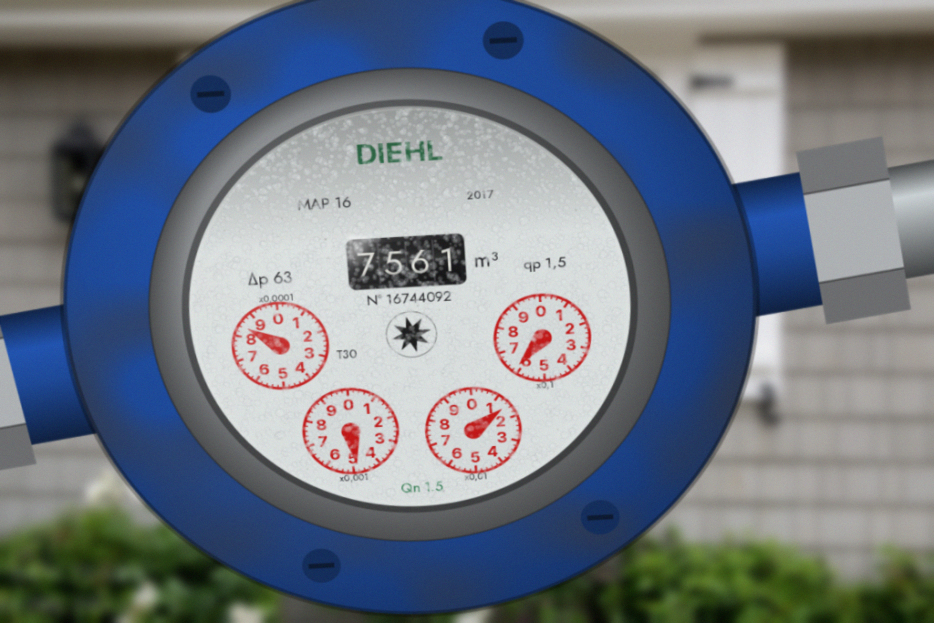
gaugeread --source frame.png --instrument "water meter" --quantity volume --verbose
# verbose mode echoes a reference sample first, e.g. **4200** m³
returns **7561.6148** m³
